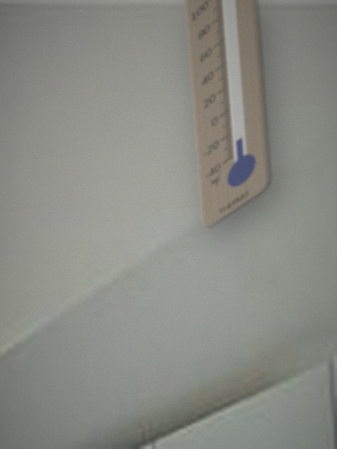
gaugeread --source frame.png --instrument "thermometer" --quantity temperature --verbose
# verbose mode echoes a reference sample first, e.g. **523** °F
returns **-30** °F
